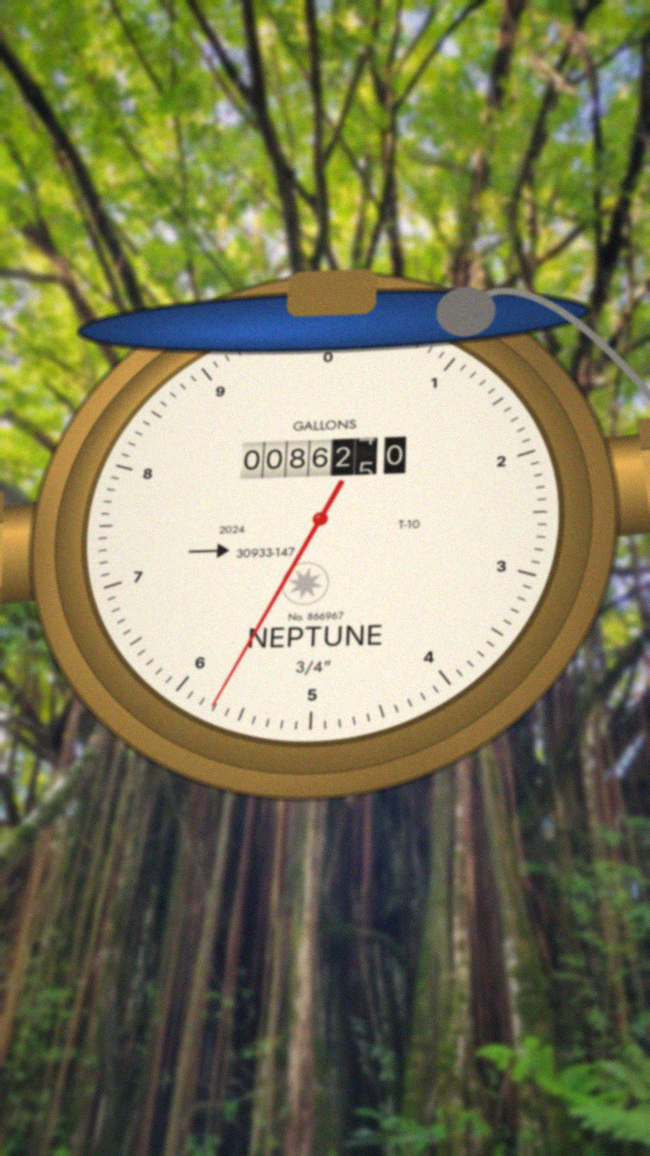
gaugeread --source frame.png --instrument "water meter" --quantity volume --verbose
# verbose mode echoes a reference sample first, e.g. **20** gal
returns **86245.7** gal
